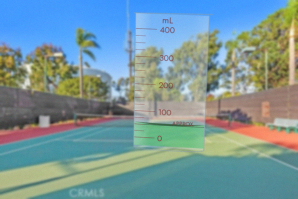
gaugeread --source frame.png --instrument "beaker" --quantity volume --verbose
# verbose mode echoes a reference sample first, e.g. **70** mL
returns **50** mL
